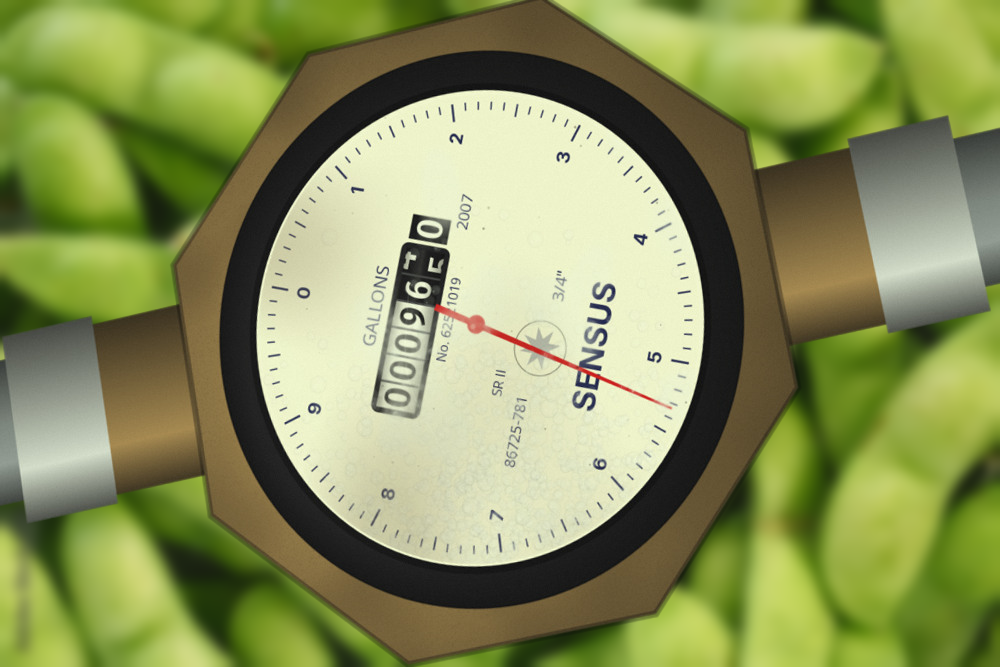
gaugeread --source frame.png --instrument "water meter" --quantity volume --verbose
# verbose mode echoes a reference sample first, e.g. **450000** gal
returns **9645.3** gal
